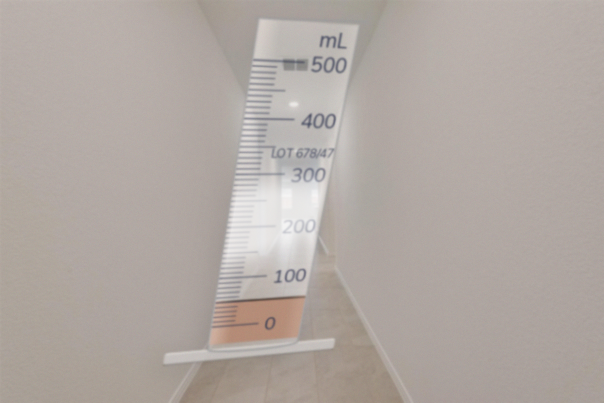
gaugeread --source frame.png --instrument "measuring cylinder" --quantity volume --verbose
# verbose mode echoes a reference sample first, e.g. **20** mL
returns **50** mL
